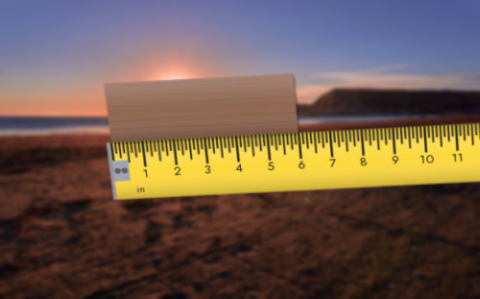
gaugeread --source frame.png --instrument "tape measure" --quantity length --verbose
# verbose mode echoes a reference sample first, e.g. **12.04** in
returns **6** in
